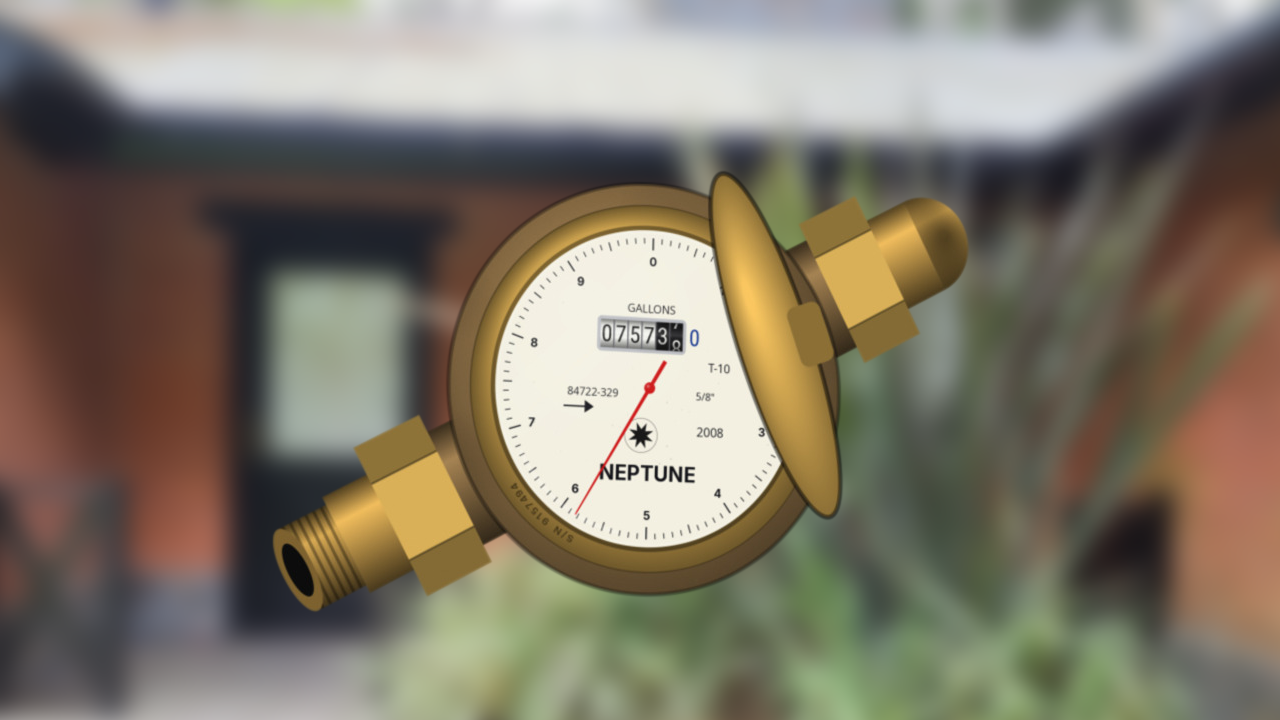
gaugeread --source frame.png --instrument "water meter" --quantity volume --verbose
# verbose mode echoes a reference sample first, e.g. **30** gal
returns **757375.8** gal
